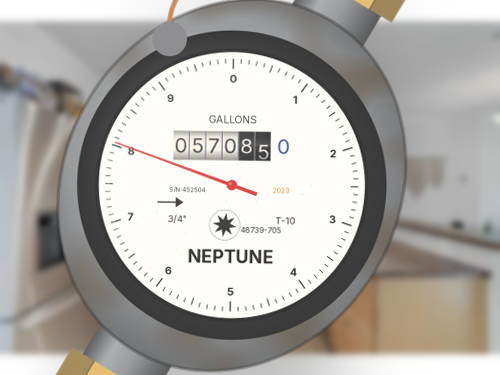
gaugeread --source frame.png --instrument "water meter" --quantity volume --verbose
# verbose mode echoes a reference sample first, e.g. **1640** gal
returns **570848.0** gal
